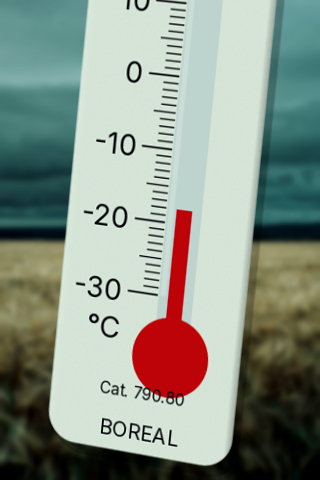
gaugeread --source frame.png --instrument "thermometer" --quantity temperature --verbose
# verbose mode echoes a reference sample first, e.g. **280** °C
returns **-18** °C
